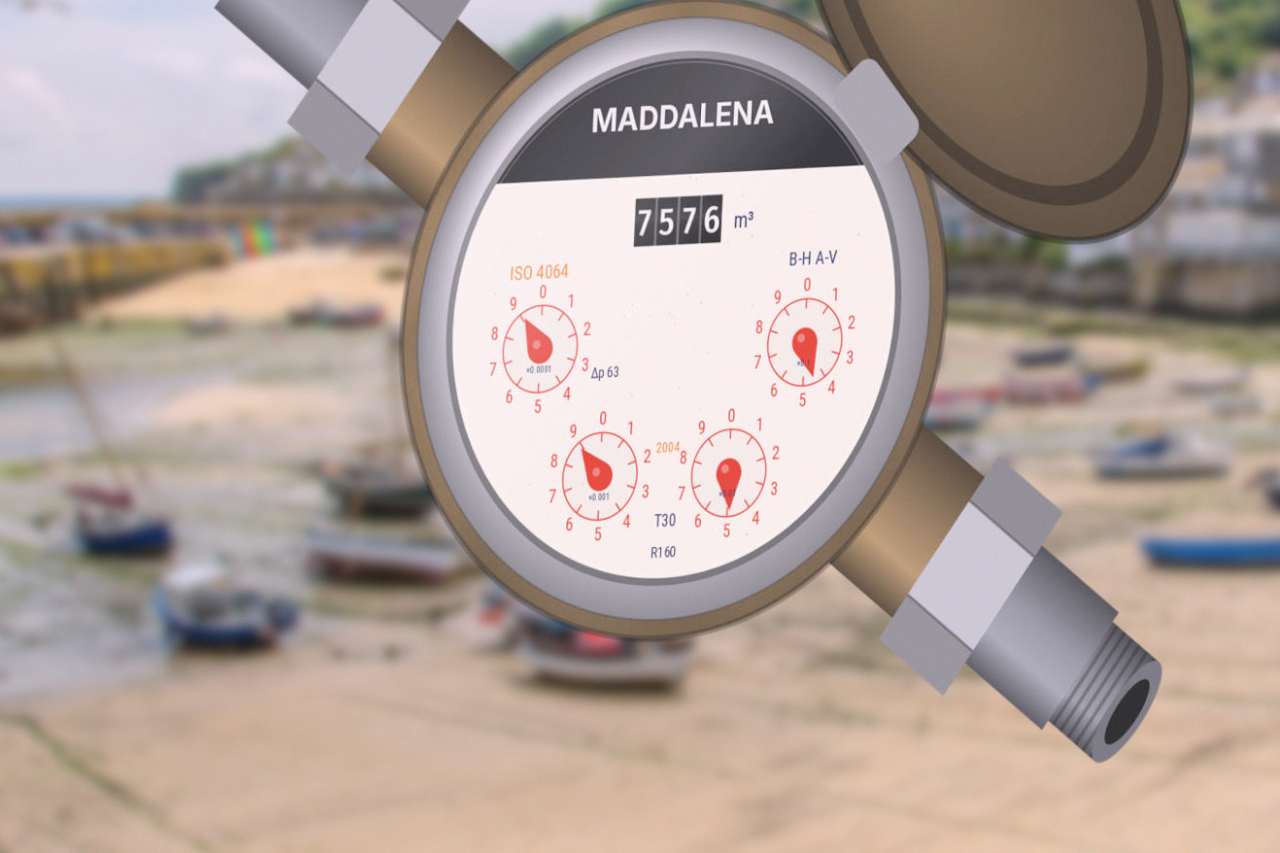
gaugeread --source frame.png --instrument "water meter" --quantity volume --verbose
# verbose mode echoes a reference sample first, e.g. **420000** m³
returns **7576.4489** m³
